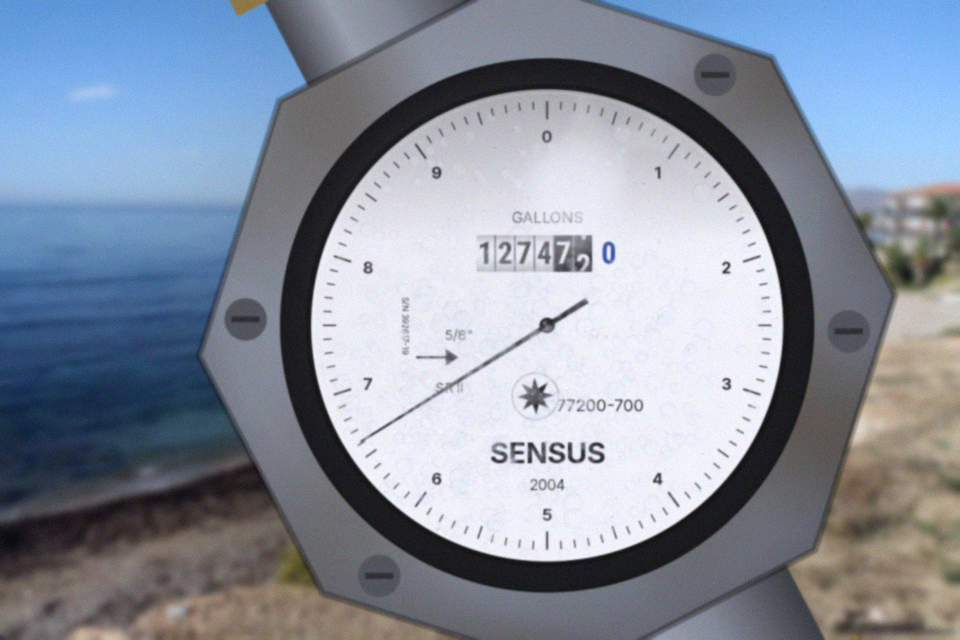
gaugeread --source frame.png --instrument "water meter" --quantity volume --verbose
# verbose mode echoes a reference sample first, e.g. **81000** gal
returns **1274716.6** gal
